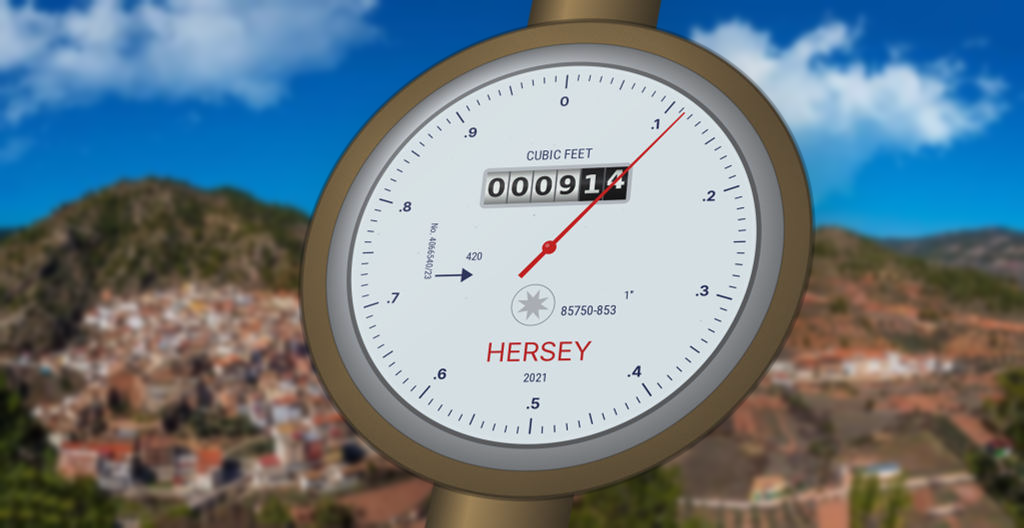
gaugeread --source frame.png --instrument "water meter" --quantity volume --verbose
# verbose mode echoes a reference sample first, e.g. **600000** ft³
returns **914.11** ft³
